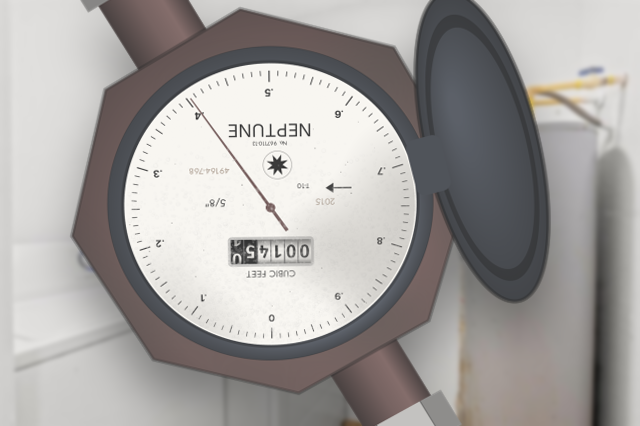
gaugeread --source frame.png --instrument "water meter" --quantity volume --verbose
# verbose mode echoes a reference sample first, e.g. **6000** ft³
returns **1450.40** ft³
